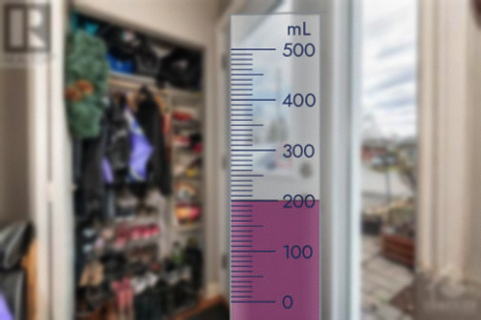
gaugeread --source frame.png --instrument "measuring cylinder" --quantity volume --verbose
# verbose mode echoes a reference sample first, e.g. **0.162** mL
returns **200** mL
